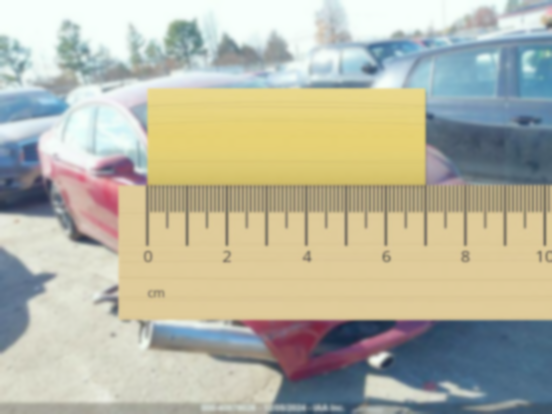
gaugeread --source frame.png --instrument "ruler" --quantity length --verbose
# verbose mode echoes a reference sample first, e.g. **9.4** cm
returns **7** cm
